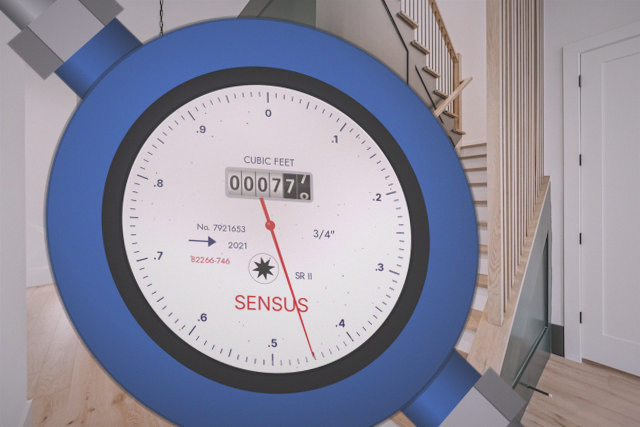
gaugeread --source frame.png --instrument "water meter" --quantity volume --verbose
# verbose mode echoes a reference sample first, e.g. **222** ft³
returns **777.45** ft³
